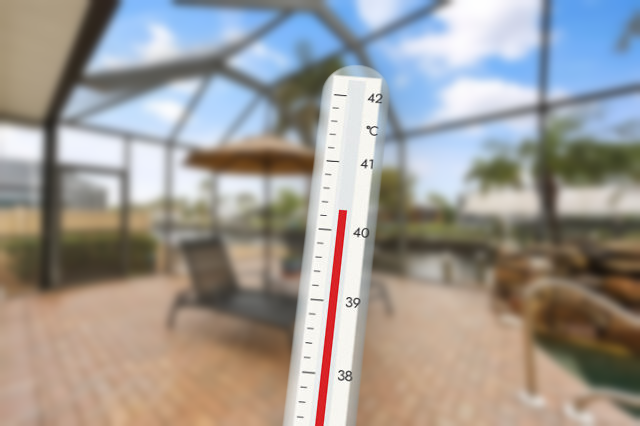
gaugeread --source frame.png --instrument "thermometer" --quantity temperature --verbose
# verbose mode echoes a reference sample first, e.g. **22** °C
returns **40.3** °C
